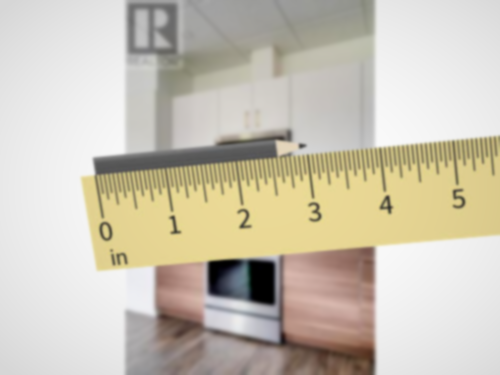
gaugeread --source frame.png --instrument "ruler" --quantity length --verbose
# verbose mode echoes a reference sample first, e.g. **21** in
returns **3** in
